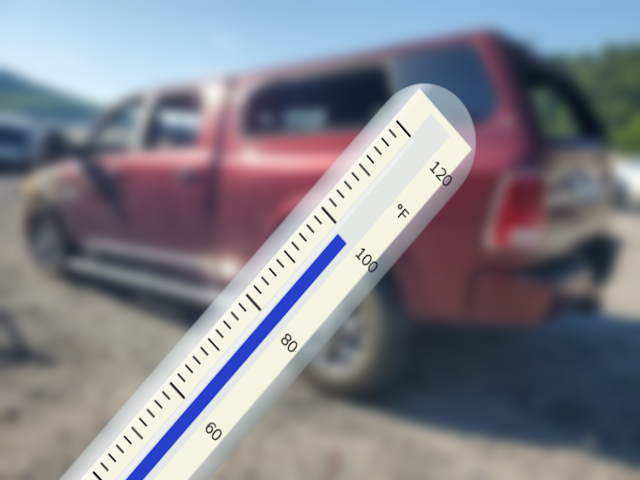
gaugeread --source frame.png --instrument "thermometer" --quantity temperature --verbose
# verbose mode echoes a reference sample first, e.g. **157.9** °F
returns **99** °F
